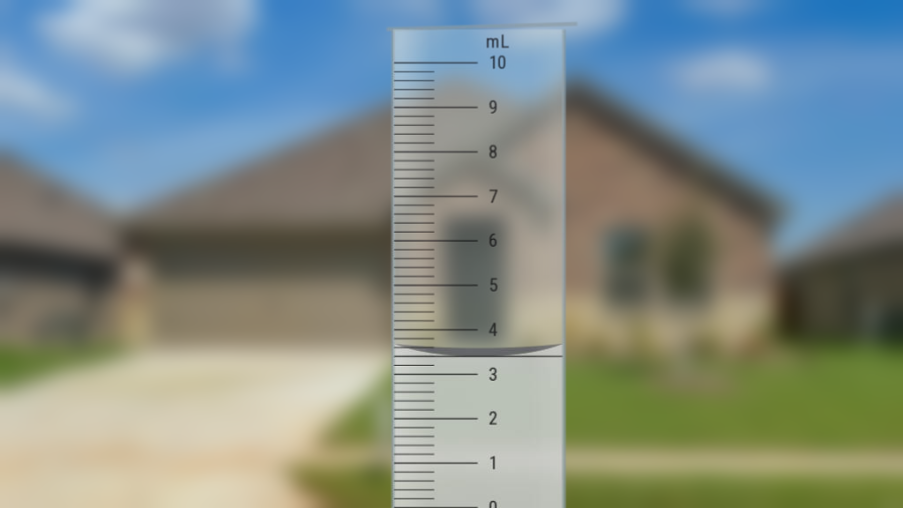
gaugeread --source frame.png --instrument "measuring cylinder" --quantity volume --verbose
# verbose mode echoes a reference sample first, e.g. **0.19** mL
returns **3.4** mL
